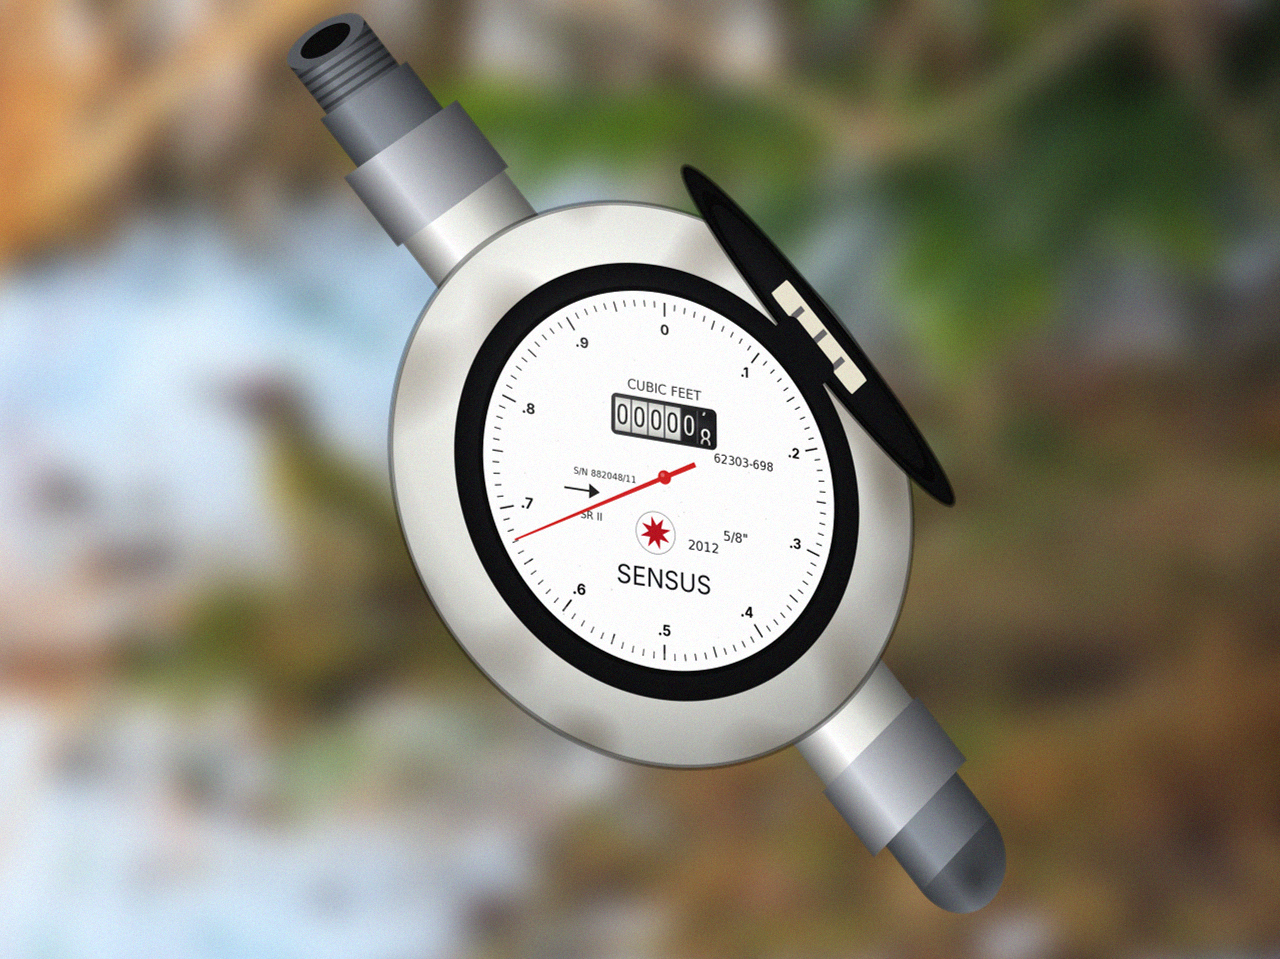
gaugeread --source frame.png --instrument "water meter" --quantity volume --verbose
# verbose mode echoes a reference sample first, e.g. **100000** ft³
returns **7.67** ft³
